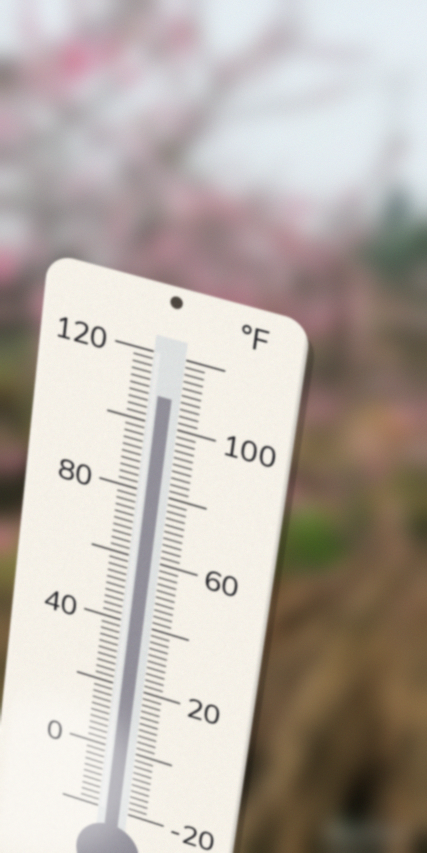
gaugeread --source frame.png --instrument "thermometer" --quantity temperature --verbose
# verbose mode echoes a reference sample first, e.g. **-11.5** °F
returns **108** °F
